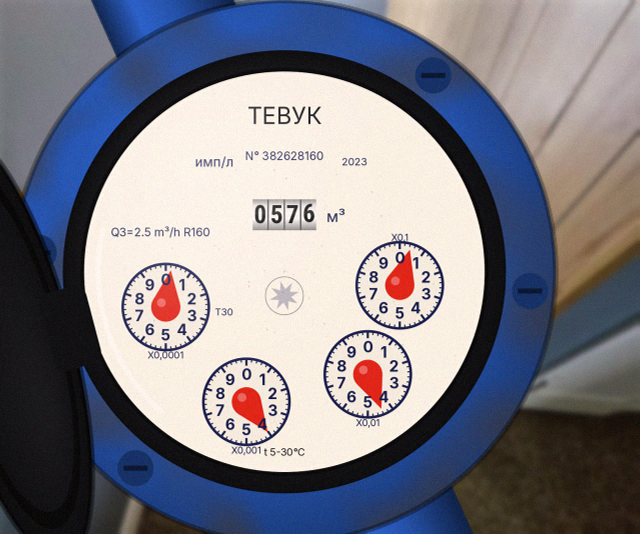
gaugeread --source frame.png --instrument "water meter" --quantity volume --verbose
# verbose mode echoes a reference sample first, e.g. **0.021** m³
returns **576.0440** m³
